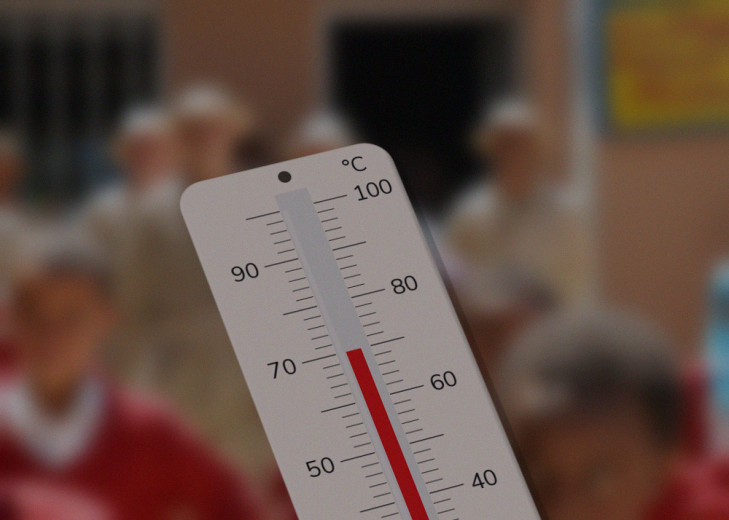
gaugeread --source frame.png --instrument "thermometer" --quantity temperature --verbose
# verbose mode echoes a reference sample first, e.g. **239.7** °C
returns **70** °C
